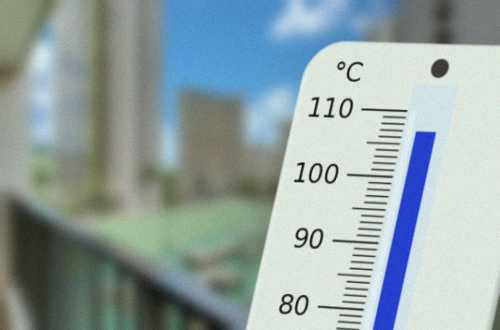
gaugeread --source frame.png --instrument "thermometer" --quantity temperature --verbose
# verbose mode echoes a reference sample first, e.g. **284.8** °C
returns **107** °C
